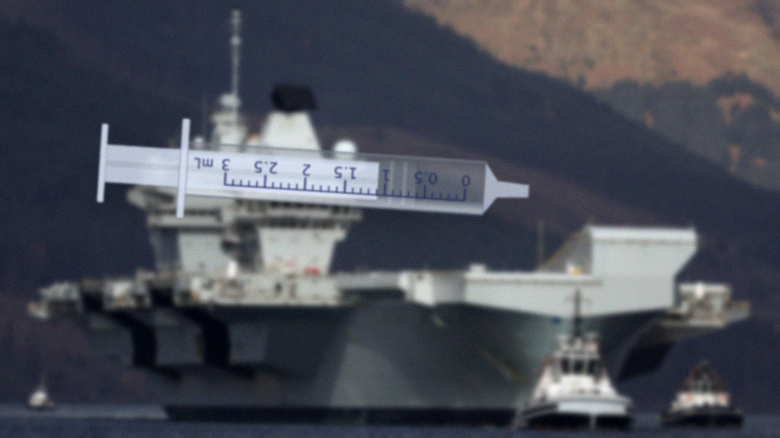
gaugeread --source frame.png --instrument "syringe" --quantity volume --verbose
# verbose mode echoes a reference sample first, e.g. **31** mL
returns **0.6** mL
